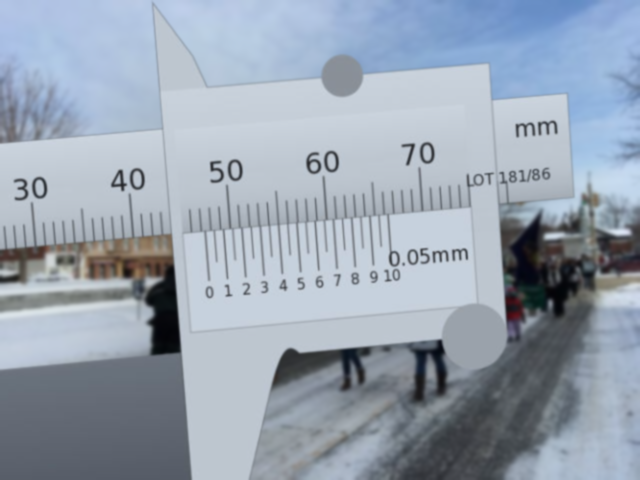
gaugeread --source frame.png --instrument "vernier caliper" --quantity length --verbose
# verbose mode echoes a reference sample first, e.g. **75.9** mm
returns **47.4** mm
